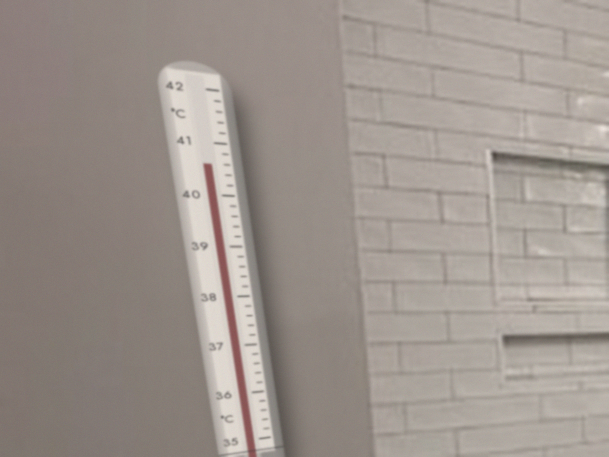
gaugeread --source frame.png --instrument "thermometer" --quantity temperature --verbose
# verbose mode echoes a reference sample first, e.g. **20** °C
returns **40.6** °C
